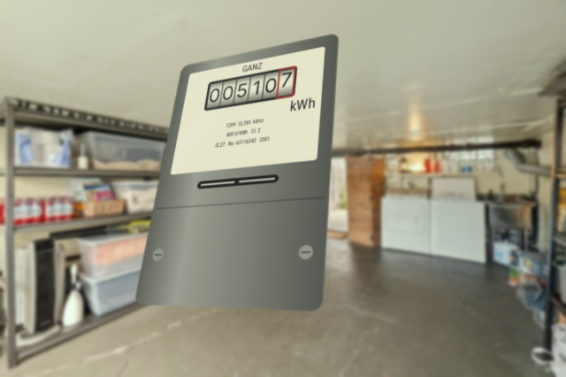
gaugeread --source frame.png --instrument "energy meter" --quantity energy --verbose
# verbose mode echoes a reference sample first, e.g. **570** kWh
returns **510.7** kWh
